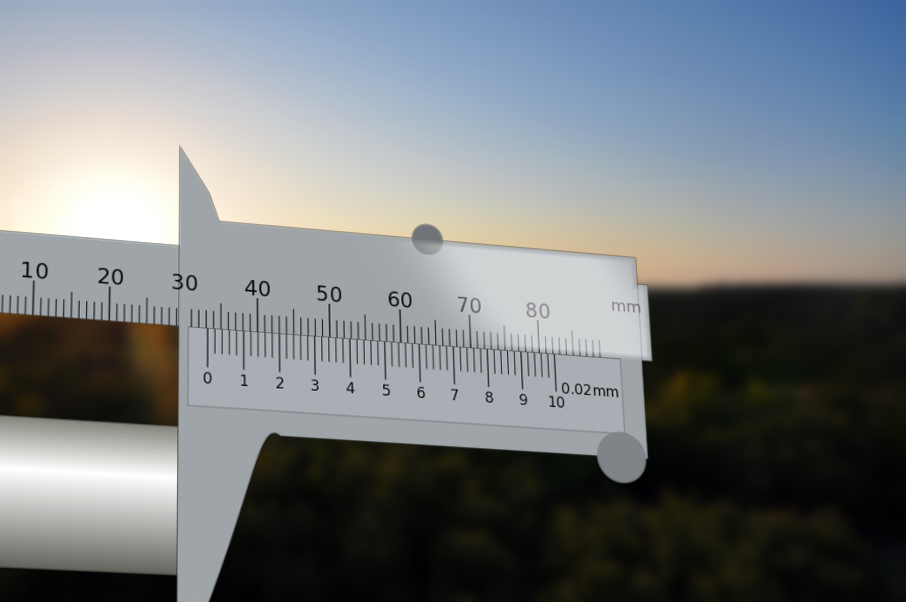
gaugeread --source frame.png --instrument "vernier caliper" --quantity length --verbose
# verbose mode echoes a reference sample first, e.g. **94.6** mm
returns **33.2** mm
